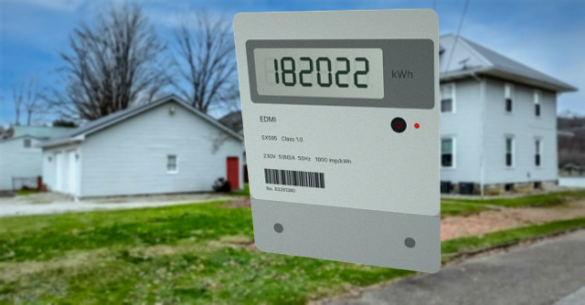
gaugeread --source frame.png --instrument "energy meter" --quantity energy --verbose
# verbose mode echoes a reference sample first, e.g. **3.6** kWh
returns **182022** kWh
